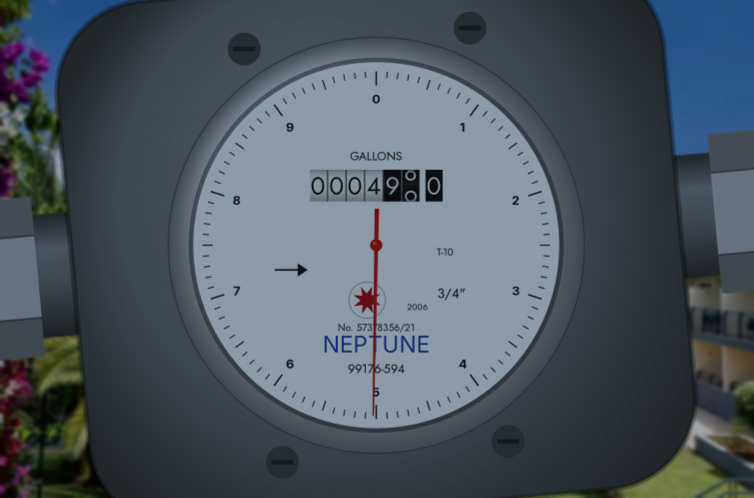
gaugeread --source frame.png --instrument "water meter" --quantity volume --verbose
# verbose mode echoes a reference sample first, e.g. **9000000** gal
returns **4985.0** gal
